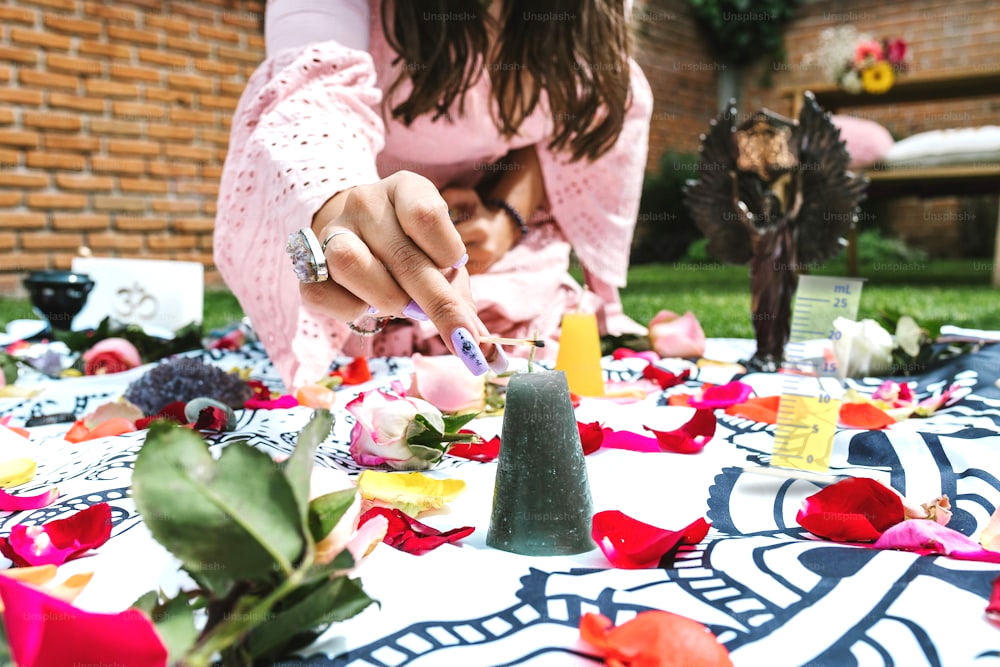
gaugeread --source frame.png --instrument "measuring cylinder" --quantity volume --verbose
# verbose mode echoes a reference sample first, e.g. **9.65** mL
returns **10** mL
